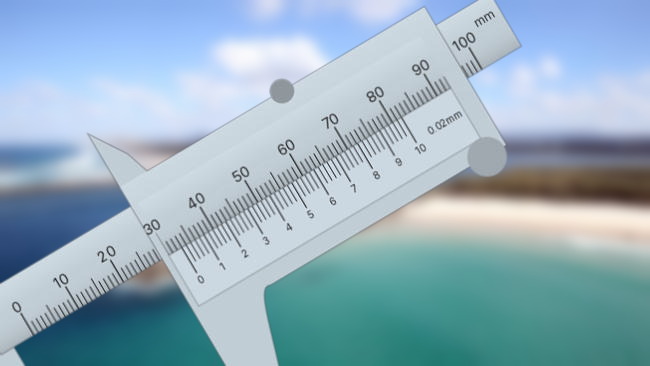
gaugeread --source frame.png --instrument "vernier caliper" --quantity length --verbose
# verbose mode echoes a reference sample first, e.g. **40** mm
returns **33.0** mm
